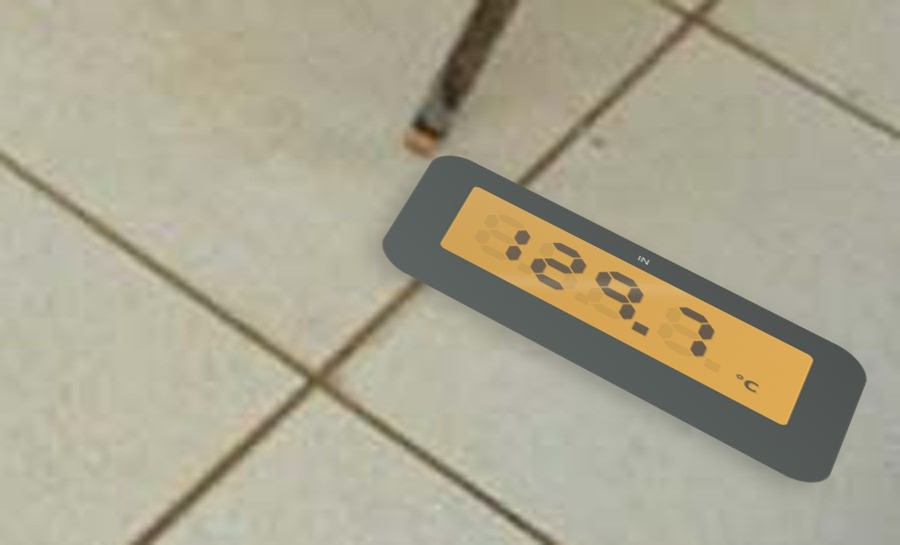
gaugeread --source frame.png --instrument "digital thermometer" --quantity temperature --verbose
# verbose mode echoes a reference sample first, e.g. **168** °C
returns **129.7** °C
